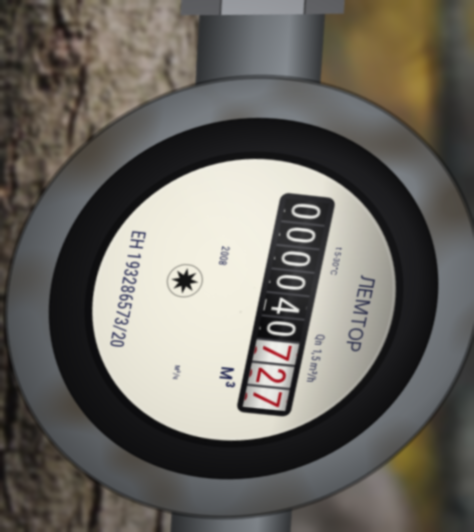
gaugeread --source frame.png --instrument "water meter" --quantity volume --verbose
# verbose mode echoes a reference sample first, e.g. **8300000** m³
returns **40.727** m³
